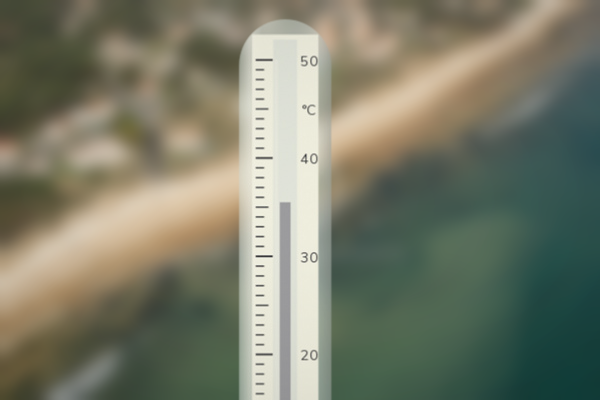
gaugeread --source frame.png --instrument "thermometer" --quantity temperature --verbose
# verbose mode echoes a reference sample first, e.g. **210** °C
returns **35.5** °C
